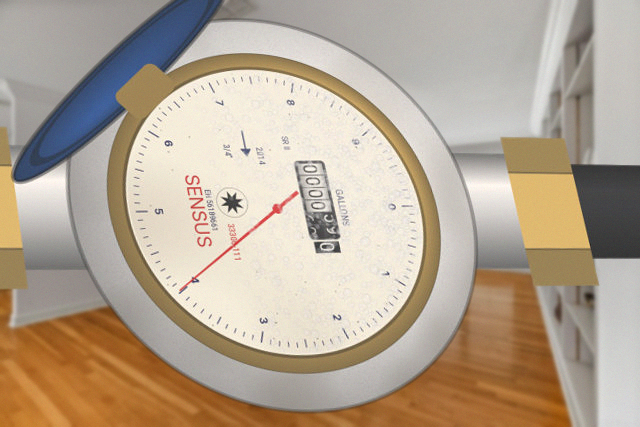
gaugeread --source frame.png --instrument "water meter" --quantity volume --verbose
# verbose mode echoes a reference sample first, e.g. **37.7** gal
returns **594.0** gal
